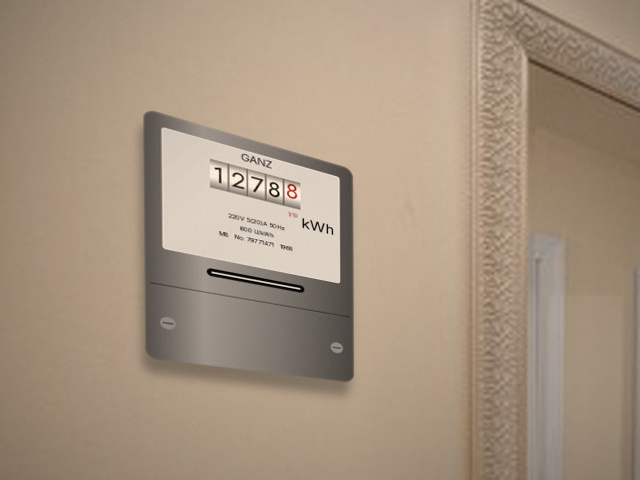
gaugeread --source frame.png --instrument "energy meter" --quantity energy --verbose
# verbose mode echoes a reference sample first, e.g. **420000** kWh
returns **1278.8** kWh
